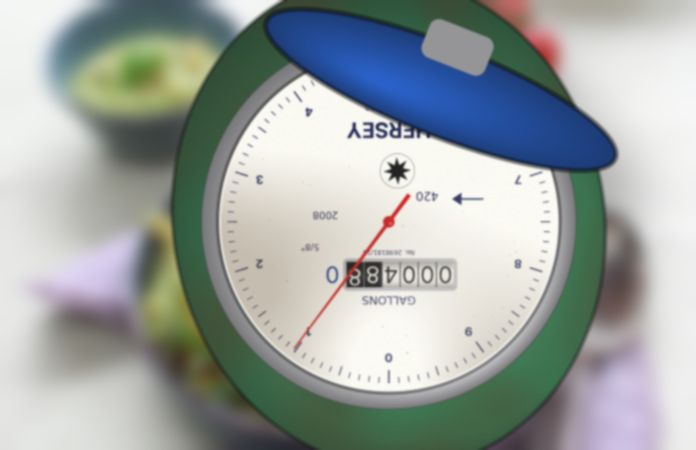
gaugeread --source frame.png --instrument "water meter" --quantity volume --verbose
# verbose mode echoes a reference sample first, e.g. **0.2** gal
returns **4881.0** gal
